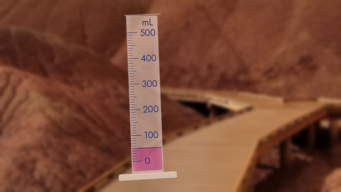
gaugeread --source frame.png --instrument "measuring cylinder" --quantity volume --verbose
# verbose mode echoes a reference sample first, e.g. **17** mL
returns **50** mL
